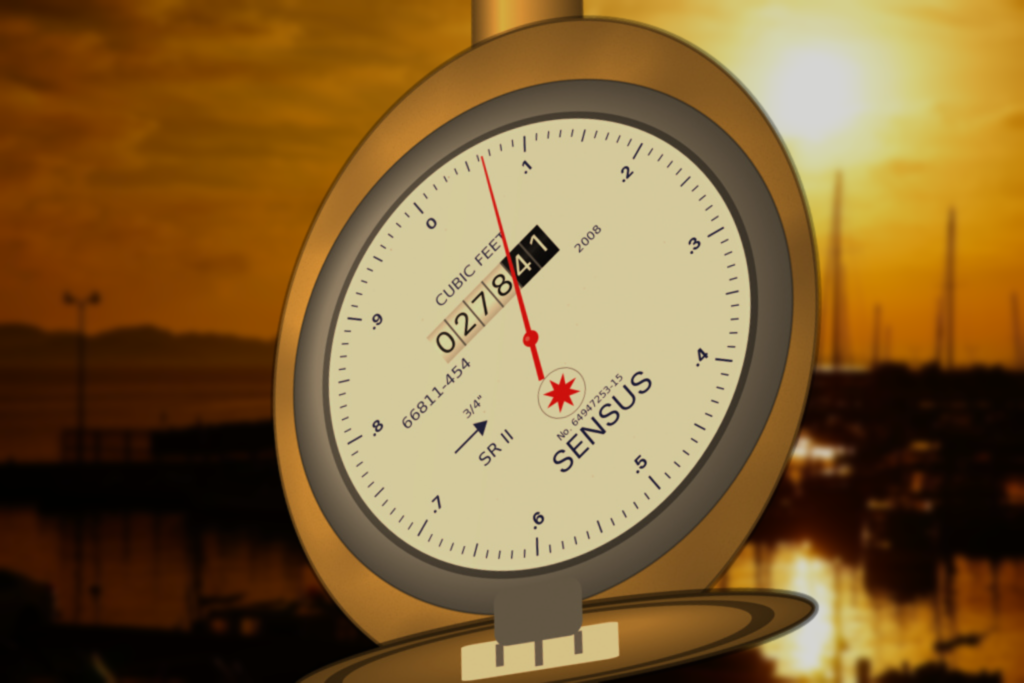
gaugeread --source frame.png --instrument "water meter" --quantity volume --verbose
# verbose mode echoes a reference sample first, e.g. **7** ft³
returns **27841.06** ft³
